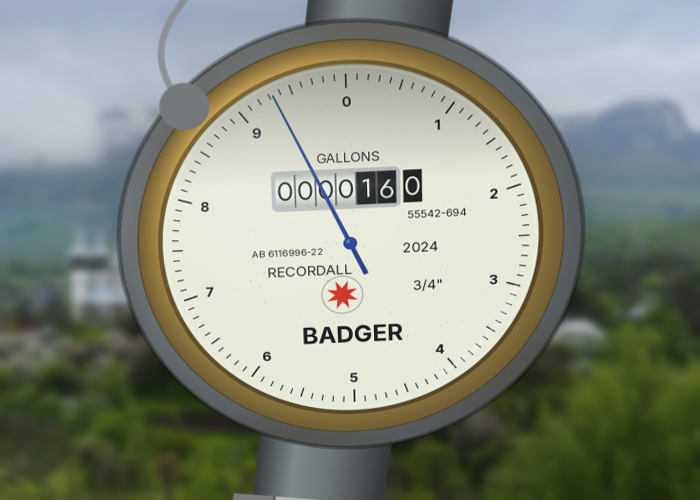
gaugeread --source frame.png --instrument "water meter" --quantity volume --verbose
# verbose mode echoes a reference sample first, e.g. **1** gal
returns **159.3** gal
